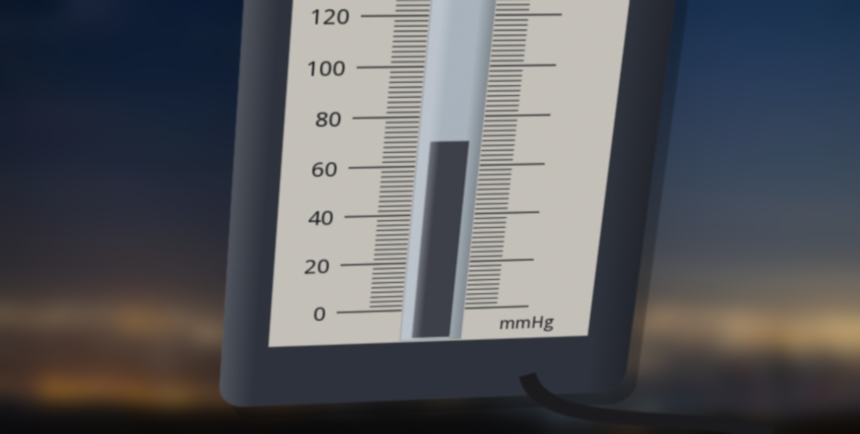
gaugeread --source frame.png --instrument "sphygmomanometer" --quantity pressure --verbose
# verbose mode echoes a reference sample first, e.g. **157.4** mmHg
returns **70** mmHg
